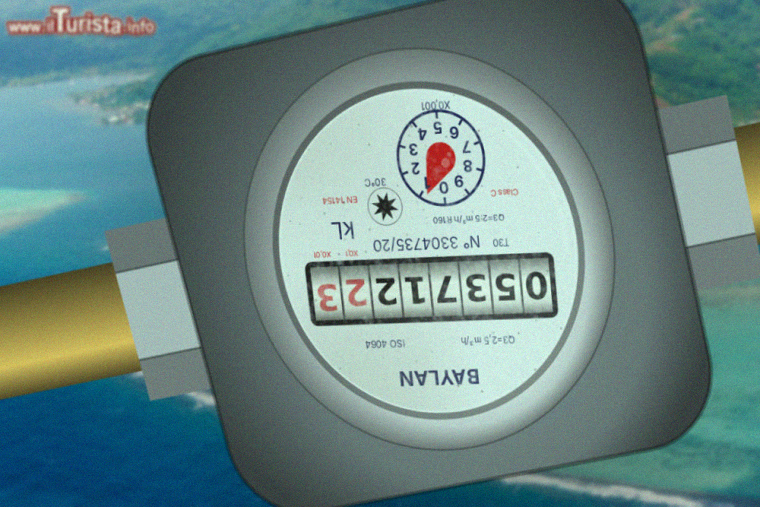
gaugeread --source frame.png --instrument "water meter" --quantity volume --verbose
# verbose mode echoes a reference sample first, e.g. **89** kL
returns **53712.230** kL
